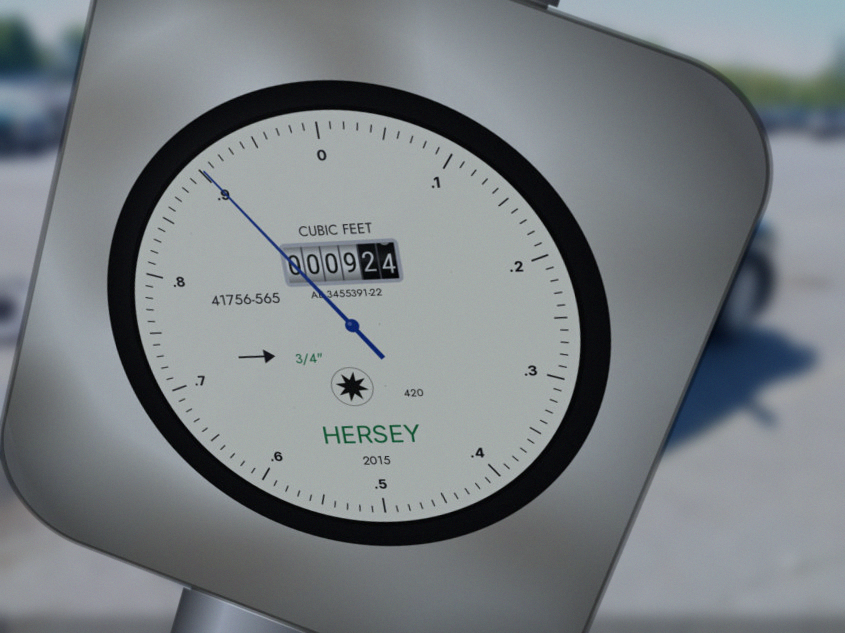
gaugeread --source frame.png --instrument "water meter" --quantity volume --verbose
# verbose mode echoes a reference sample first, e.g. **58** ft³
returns **923.90** ft³
